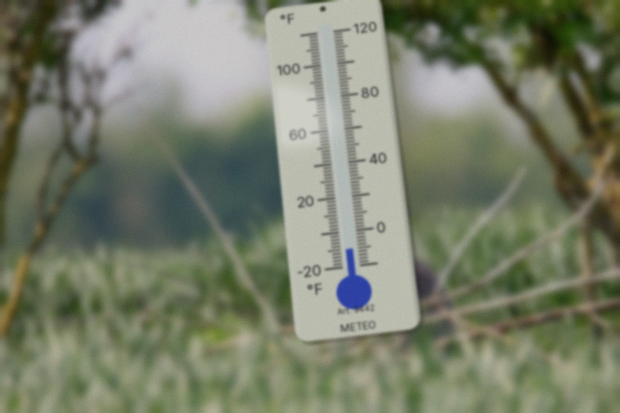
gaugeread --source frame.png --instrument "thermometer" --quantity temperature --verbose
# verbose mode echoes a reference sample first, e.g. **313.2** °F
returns **-10** °F
